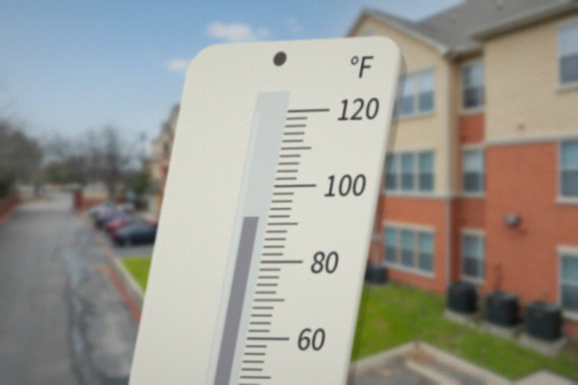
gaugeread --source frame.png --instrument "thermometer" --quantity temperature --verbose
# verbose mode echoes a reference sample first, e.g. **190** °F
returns **92** °F
